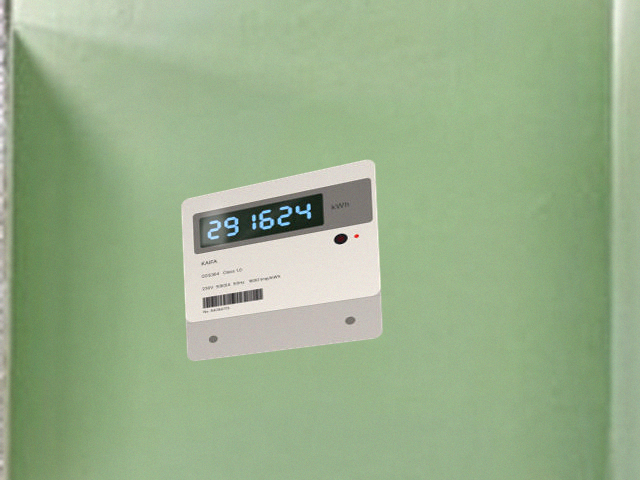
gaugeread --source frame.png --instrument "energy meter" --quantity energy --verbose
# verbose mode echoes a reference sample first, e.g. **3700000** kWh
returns **291624** kWh
